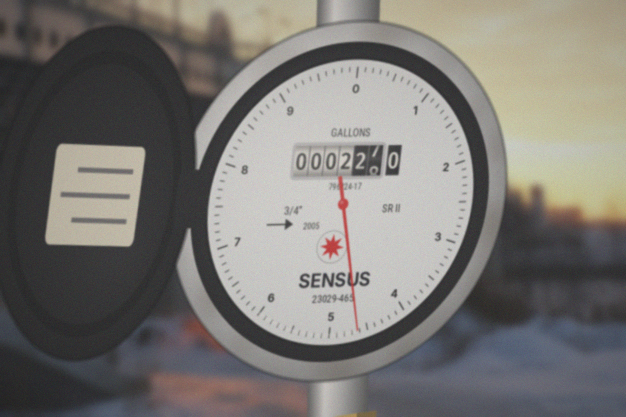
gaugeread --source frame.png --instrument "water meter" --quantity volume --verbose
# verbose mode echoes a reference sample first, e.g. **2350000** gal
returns **2274.6** gal
